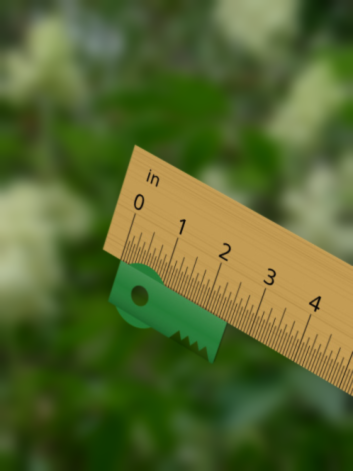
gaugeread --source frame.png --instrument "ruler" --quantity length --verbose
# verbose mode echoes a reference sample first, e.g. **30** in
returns **2.5** in
